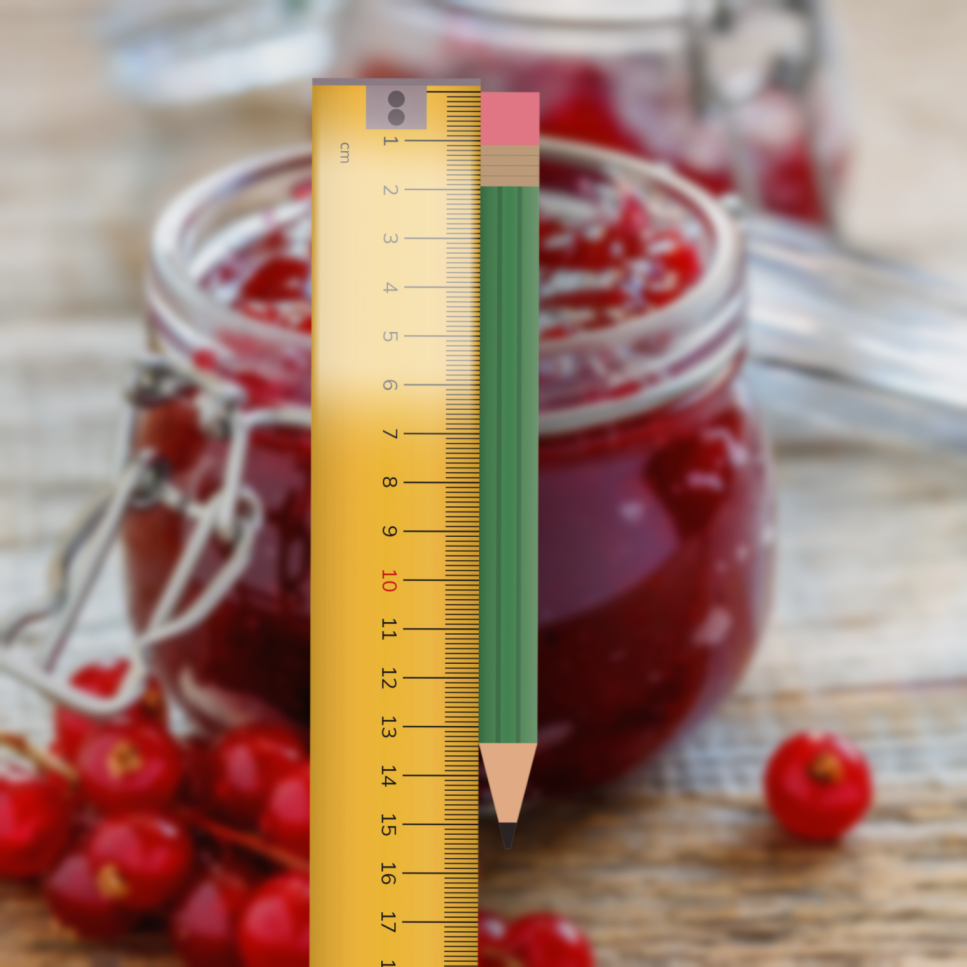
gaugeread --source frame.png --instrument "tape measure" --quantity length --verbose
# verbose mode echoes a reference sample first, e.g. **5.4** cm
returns **15.5** cm
